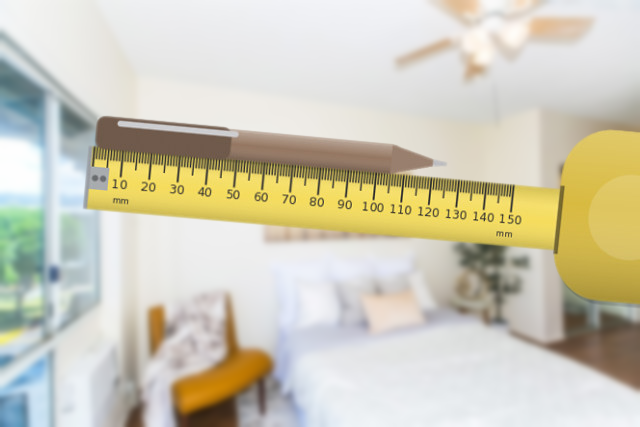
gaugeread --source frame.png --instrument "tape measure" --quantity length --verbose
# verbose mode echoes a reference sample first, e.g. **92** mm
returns **125** mm
